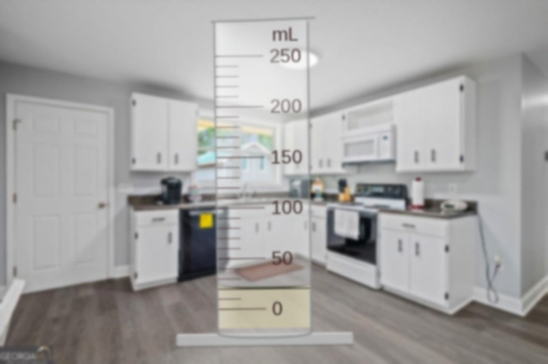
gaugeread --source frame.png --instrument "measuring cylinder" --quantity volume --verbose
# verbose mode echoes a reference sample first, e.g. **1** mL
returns **20** mL
